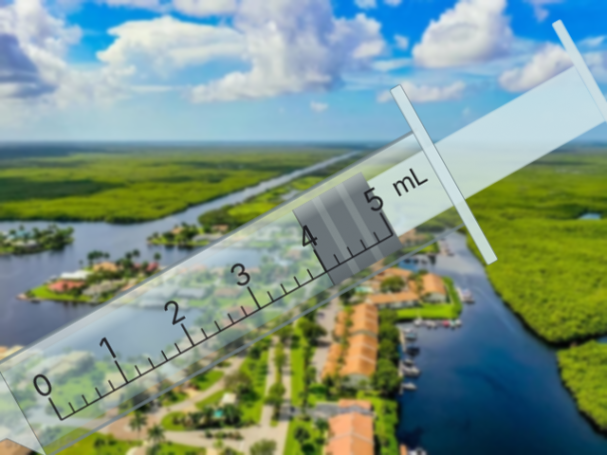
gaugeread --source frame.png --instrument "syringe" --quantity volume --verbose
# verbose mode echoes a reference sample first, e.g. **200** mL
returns **4** mL
